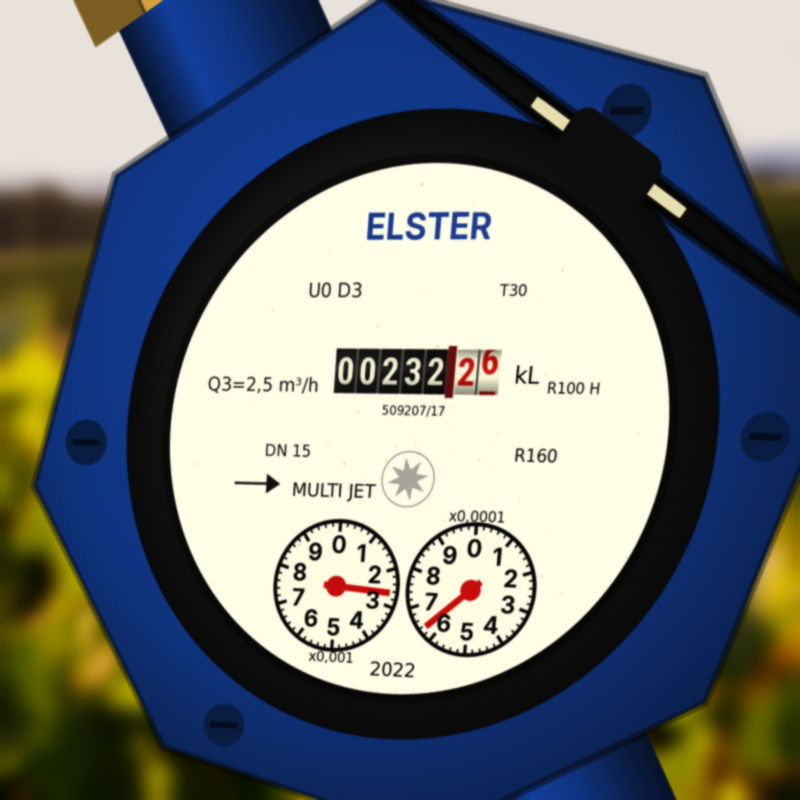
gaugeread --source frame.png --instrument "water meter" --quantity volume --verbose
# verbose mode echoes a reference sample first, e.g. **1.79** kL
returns **232.2626** kL
